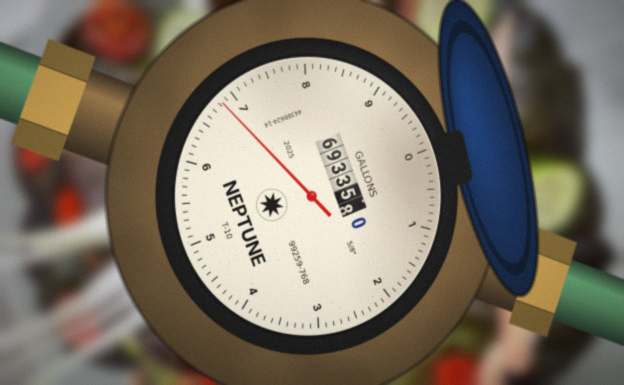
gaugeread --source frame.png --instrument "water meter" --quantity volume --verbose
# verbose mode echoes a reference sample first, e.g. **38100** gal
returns **6933576.8** gal
